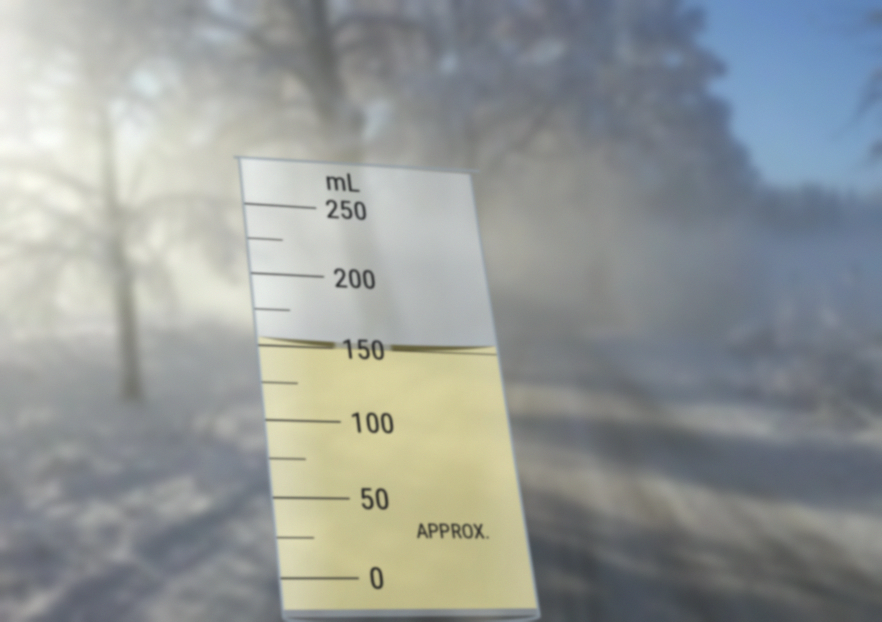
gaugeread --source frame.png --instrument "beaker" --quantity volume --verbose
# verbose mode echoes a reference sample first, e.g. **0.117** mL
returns **150** mL
